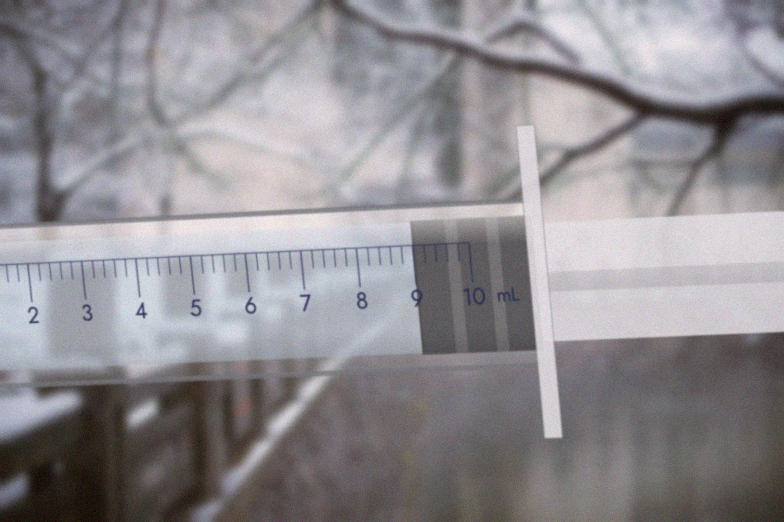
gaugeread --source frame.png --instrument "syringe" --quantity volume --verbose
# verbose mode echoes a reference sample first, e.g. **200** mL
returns **9** mL
